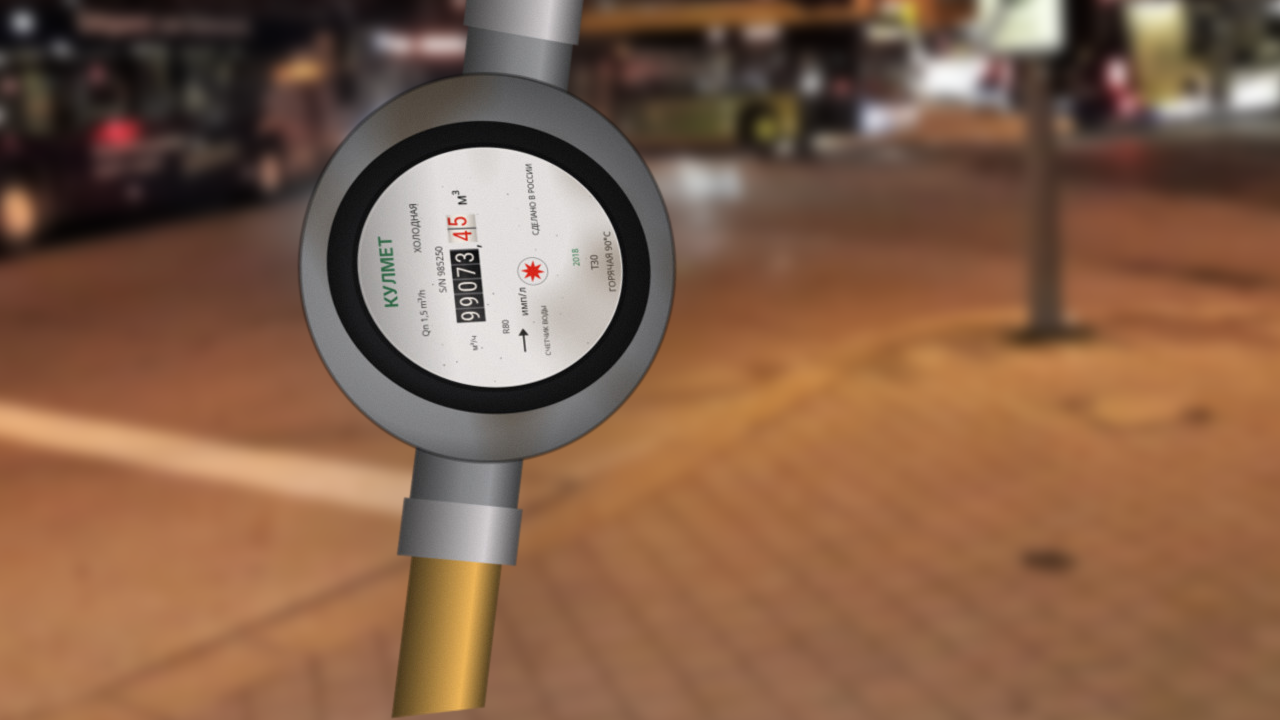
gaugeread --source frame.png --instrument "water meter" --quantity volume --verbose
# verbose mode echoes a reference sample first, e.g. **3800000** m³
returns **99073.45** m³
